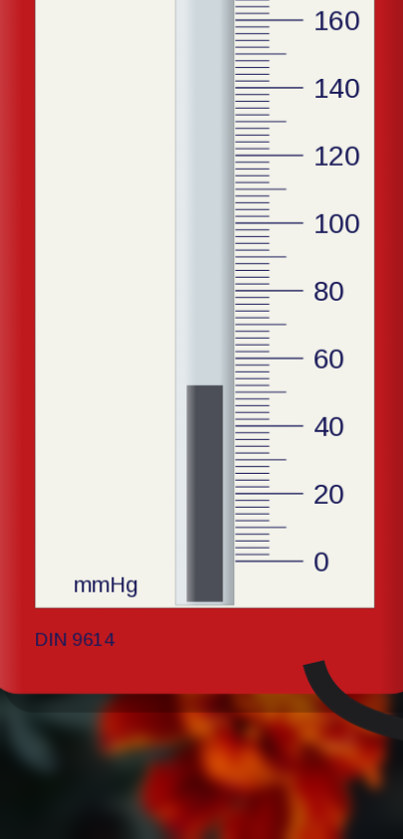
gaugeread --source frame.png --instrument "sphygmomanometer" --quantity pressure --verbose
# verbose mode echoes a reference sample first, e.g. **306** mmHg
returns **52** mmHg
